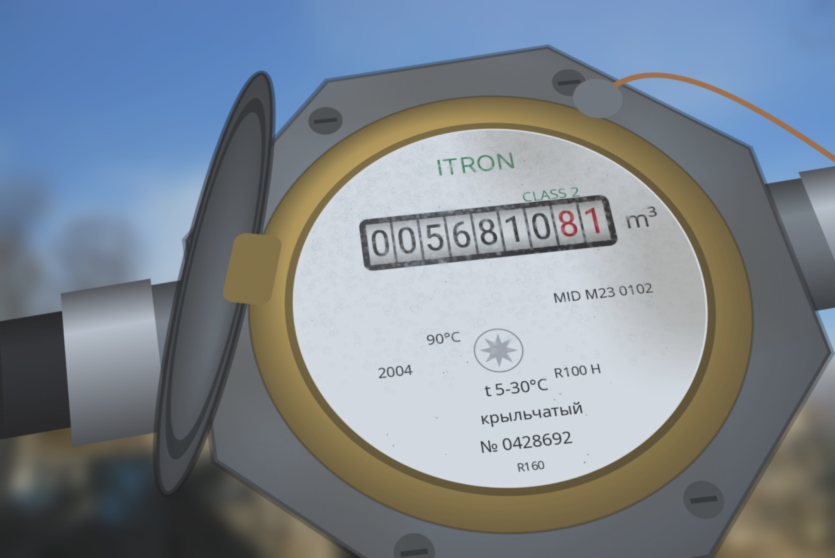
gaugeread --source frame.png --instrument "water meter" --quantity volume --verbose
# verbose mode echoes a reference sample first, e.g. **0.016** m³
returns **56810.81** m³
